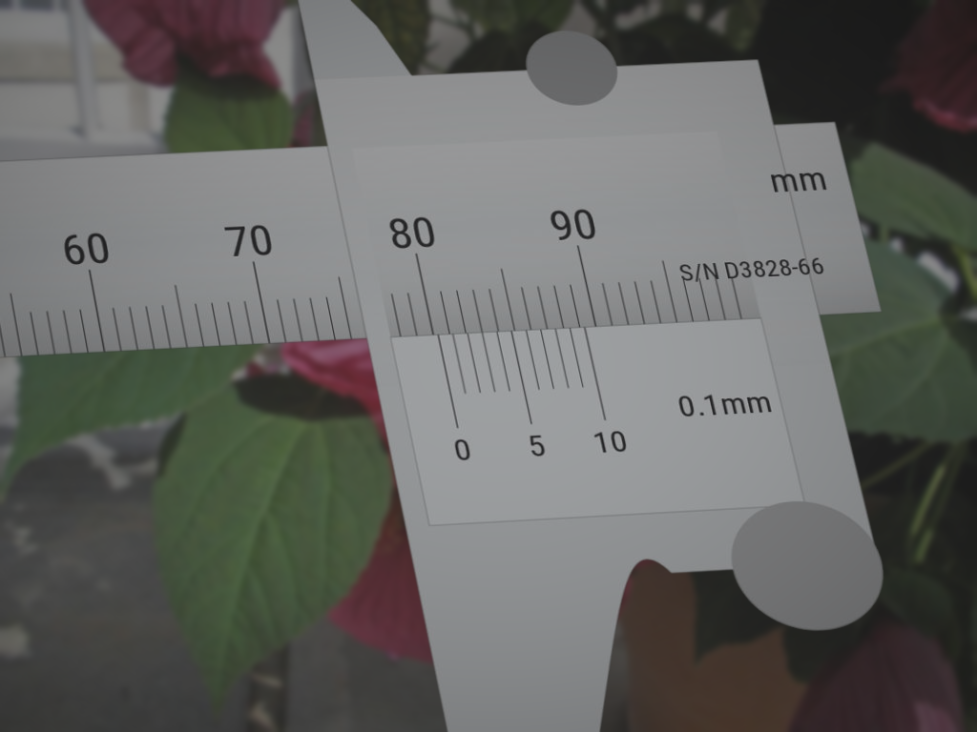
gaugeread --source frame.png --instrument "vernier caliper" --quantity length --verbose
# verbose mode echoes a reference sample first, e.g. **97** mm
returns **80.3** mm
